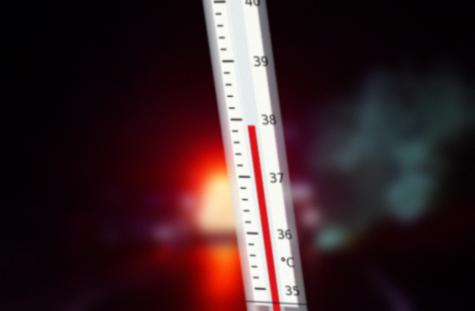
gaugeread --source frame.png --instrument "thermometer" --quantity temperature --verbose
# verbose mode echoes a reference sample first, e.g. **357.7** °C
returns **37.9** °C
